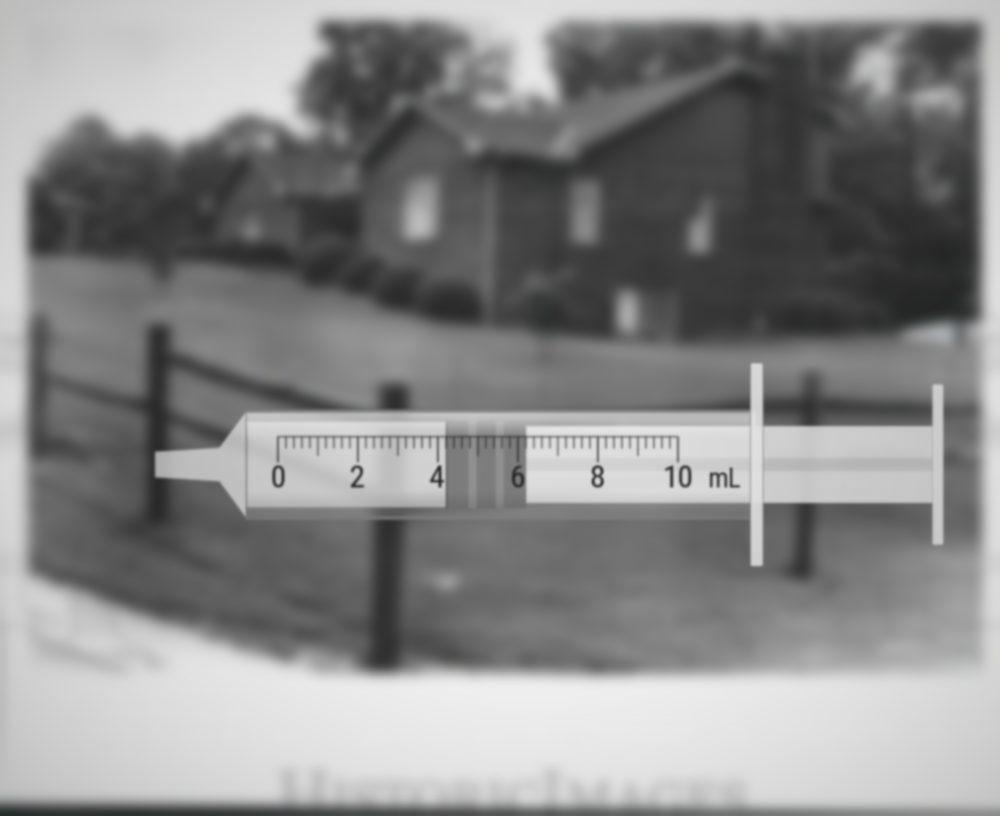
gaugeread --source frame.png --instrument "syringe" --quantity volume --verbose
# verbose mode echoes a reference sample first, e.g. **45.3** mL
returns **4.2** mL
